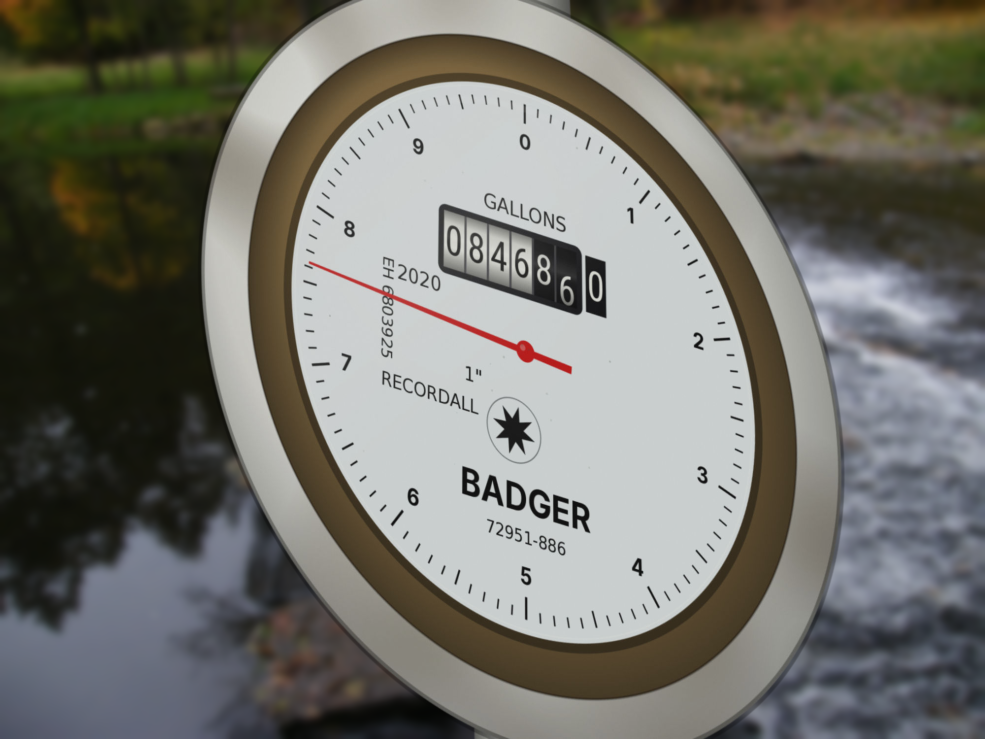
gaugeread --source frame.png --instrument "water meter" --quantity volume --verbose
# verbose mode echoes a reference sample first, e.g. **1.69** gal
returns **846857.6** gal
